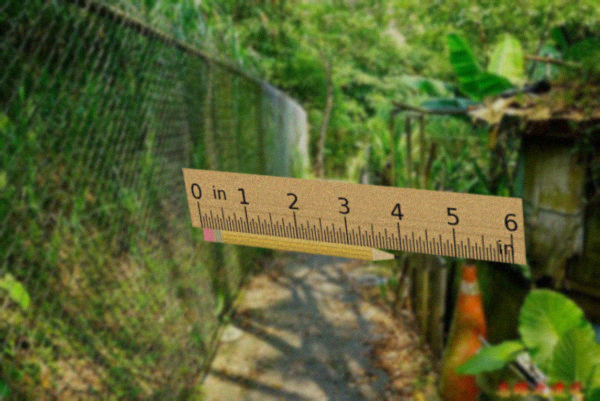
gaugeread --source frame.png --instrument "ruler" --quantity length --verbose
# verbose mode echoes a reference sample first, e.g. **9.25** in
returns **4** in
